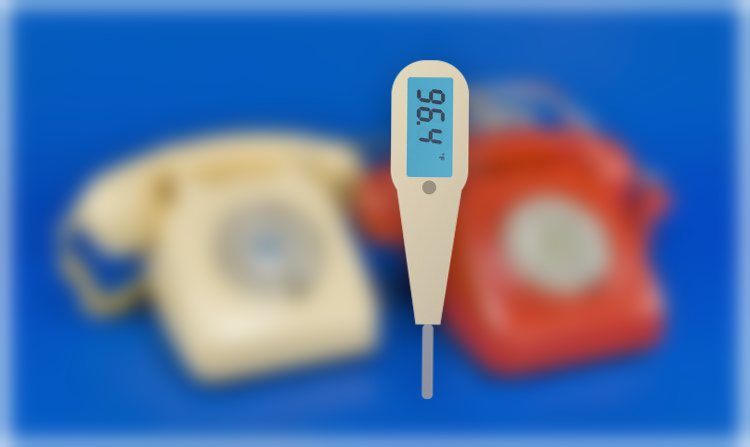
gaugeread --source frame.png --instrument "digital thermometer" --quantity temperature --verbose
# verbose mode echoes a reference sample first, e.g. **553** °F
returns **96.4** °F
